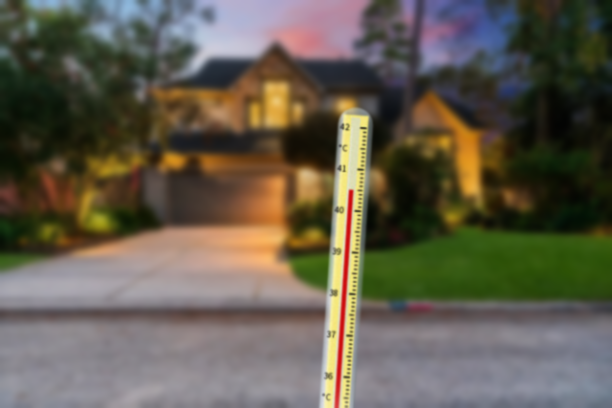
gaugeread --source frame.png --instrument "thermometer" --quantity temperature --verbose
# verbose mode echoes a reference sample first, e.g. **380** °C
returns **40.5** °C
